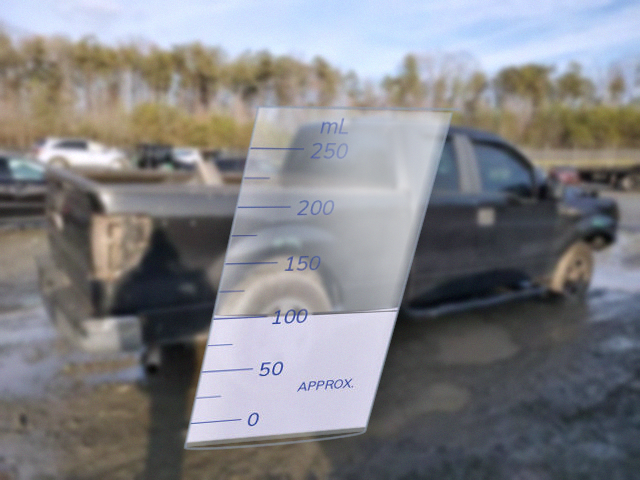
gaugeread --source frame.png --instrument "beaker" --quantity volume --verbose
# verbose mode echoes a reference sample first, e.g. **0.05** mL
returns **100** mL
